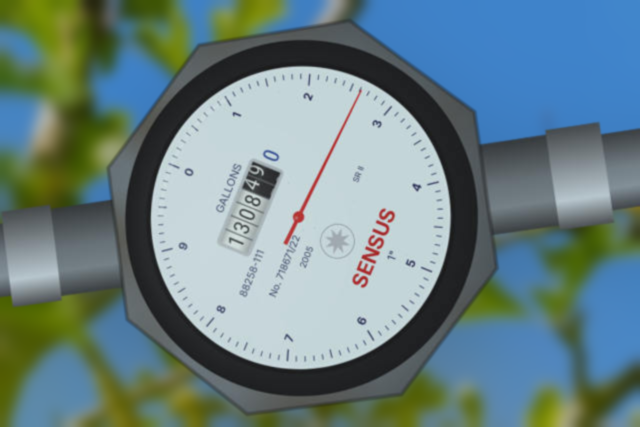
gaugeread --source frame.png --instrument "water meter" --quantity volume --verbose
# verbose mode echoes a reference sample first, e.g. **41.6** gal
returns **1308492.6** gal
